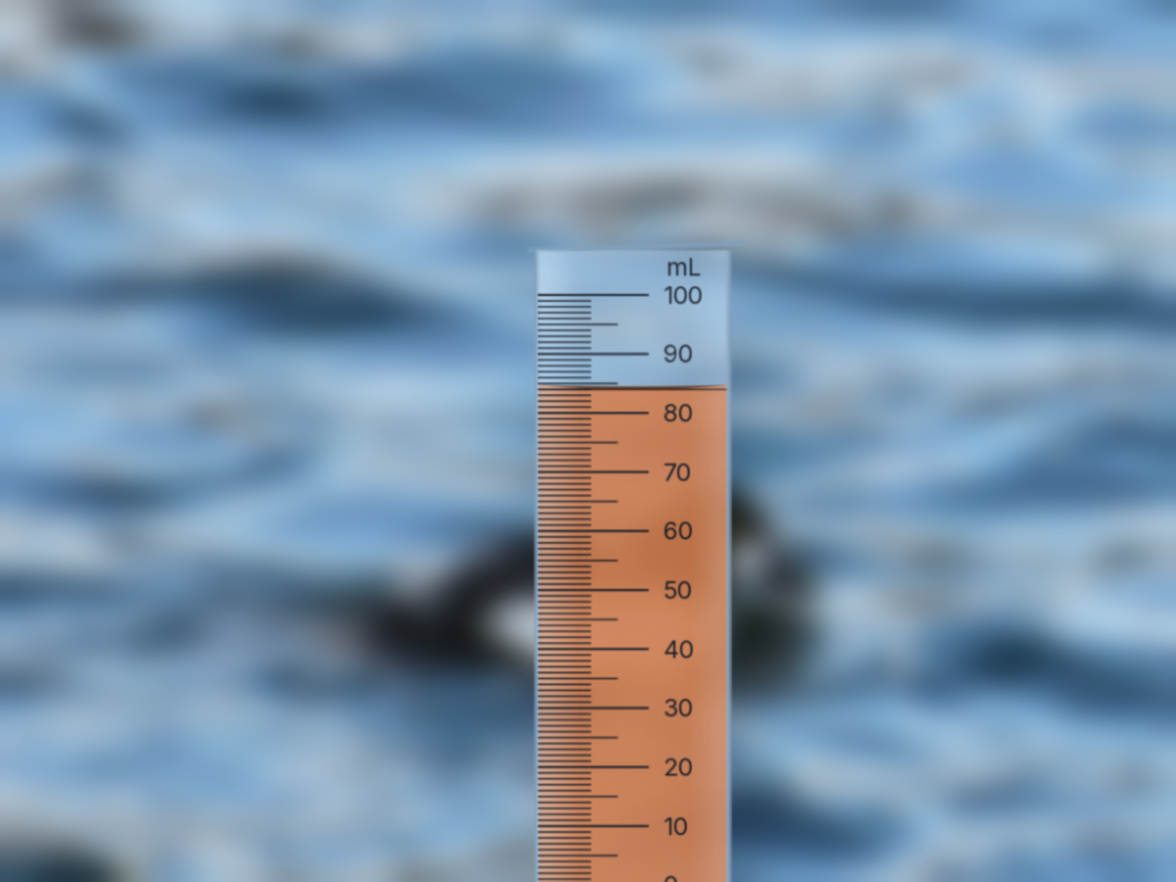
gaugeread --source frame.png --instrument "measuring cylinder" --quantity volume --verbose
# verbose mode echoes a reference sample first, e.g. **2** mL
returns **84** mL
